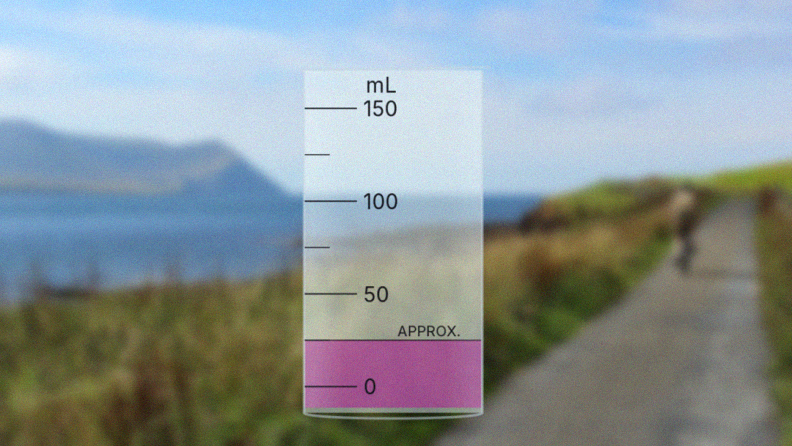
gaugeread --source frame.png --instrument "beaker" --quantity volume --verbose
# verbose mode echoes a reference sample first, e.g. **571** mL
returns **25** mL
